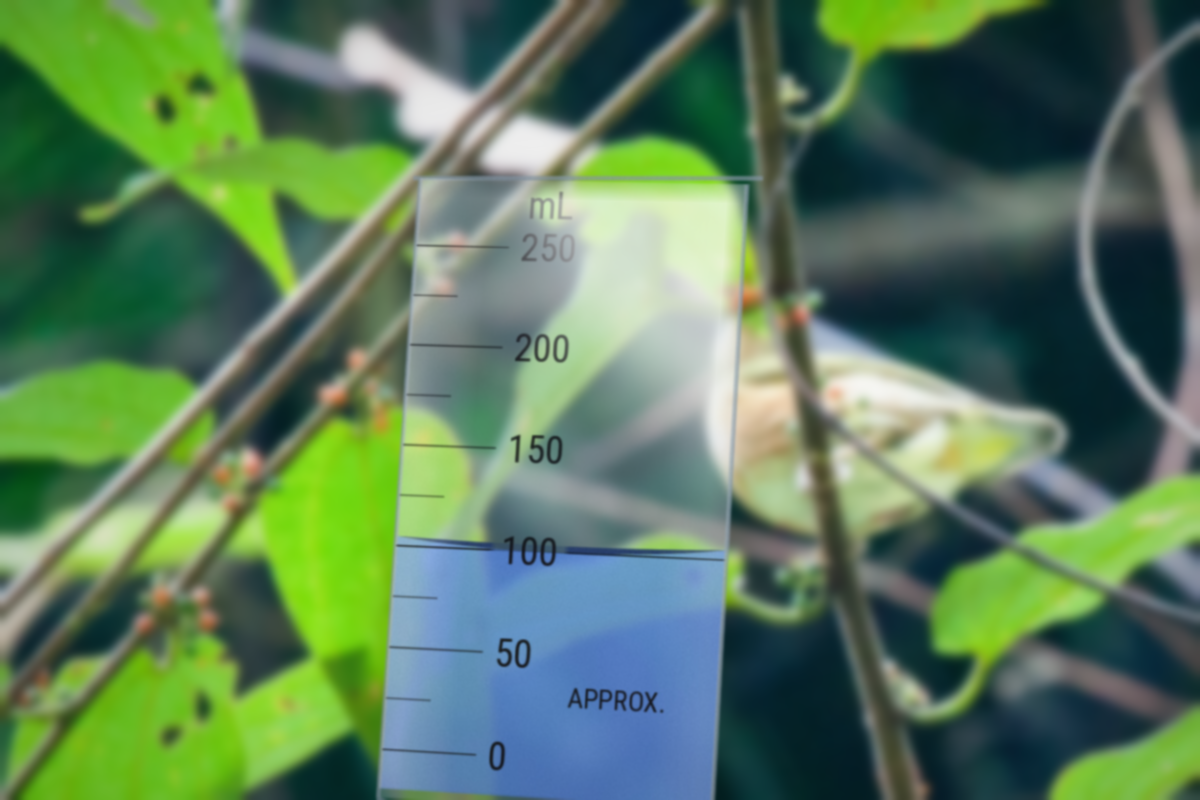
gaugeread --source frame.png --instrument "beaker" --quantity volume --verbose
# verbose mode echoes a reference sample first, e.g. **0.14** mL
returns **100** mL
